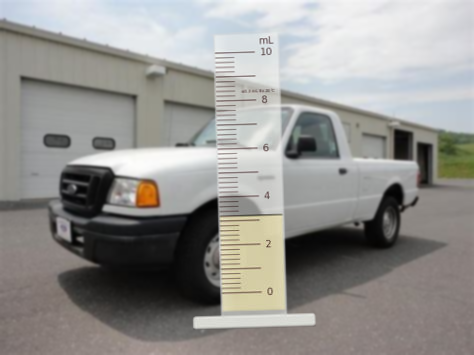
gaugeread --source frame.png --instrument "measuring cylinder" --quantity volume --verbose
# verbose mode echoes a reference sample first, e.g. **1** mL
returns **3.2** mL
